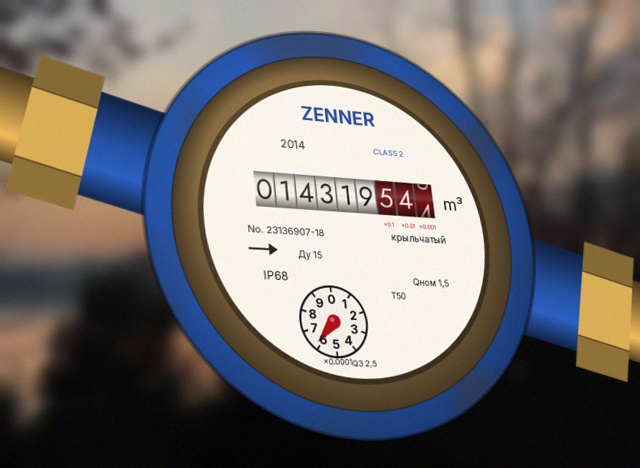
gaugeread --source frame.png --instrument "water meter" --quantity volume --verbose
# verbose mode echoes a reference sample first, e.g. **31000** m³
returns **14319.5436** m³
